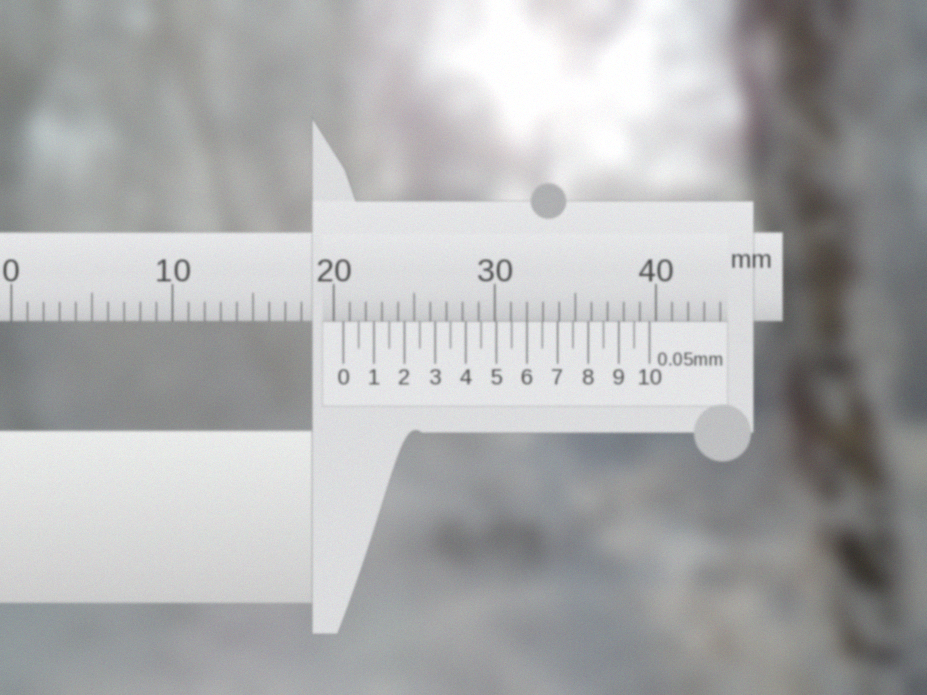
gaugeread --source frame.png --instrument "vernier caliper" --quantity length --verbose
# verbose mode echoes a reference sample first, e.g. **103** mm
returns **20.6** mm
